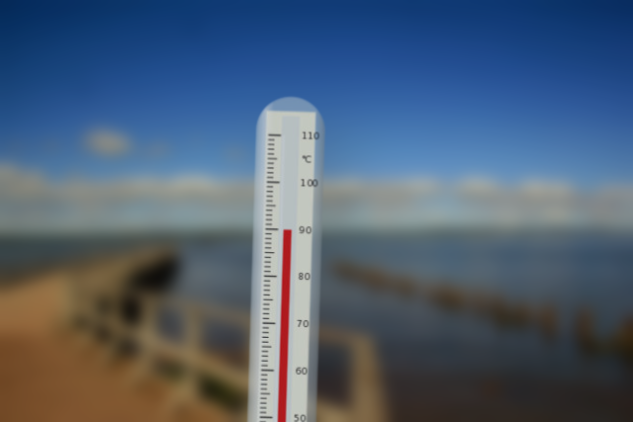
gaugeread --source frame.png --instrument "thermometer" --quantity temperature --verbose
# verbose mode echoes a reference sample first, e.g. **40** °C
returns **90** °C
